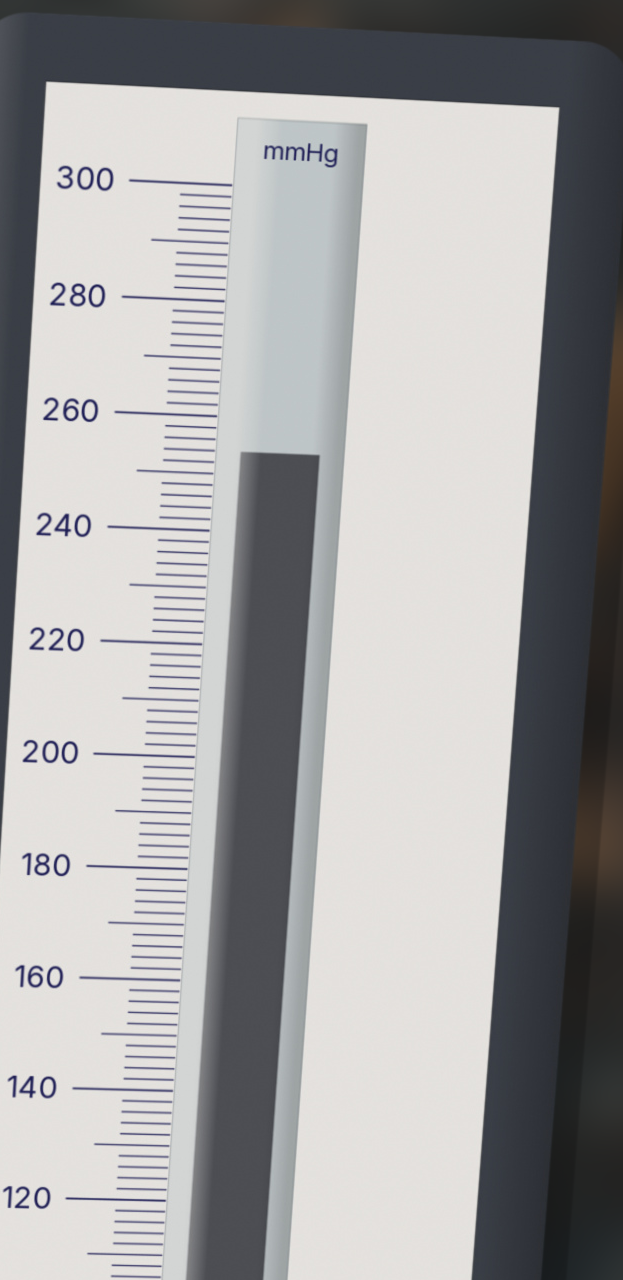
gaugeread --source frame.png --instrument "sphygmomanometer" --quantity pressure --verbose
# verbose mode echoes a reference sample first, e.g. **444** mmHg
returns **254** mmHg
